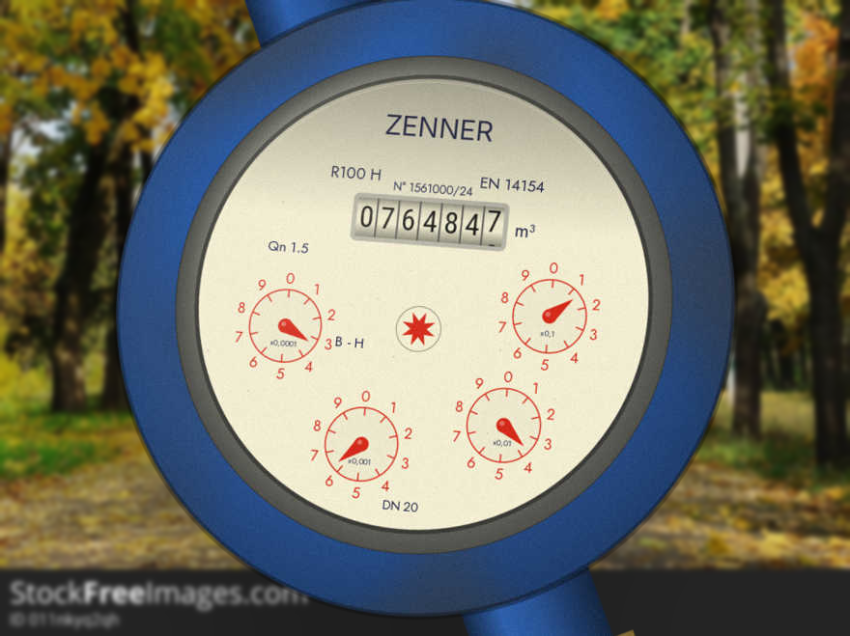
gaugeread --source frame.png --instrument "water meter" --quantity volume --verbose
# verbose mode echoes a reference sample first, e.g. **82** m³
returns **764847.1363** m³
